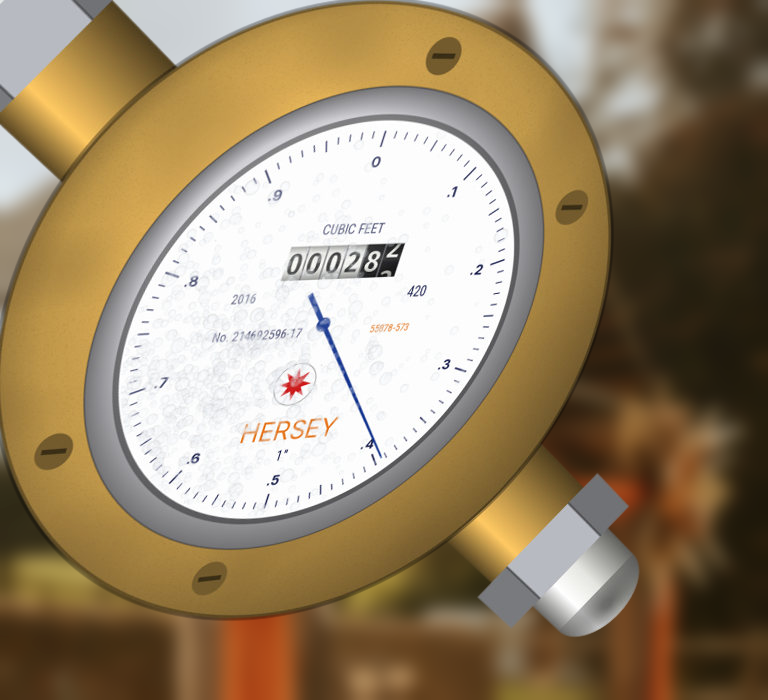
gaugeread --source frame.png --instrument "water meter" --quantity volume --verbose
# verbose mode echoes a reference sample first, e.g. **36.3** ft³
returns **282.39** ft³
